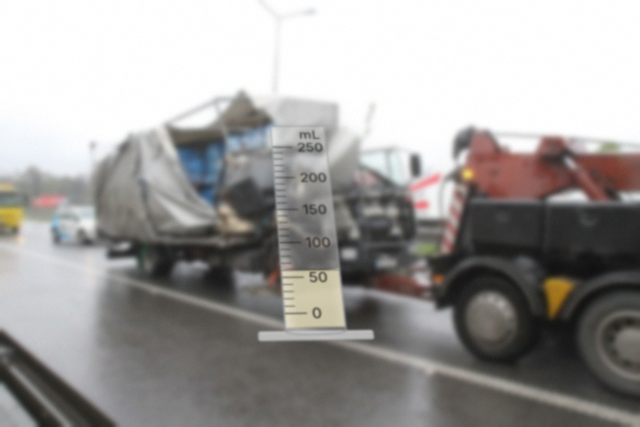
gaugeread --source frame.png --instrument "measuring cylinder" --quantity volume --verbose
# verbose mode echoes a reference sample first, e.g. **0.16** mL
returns **60** mL
